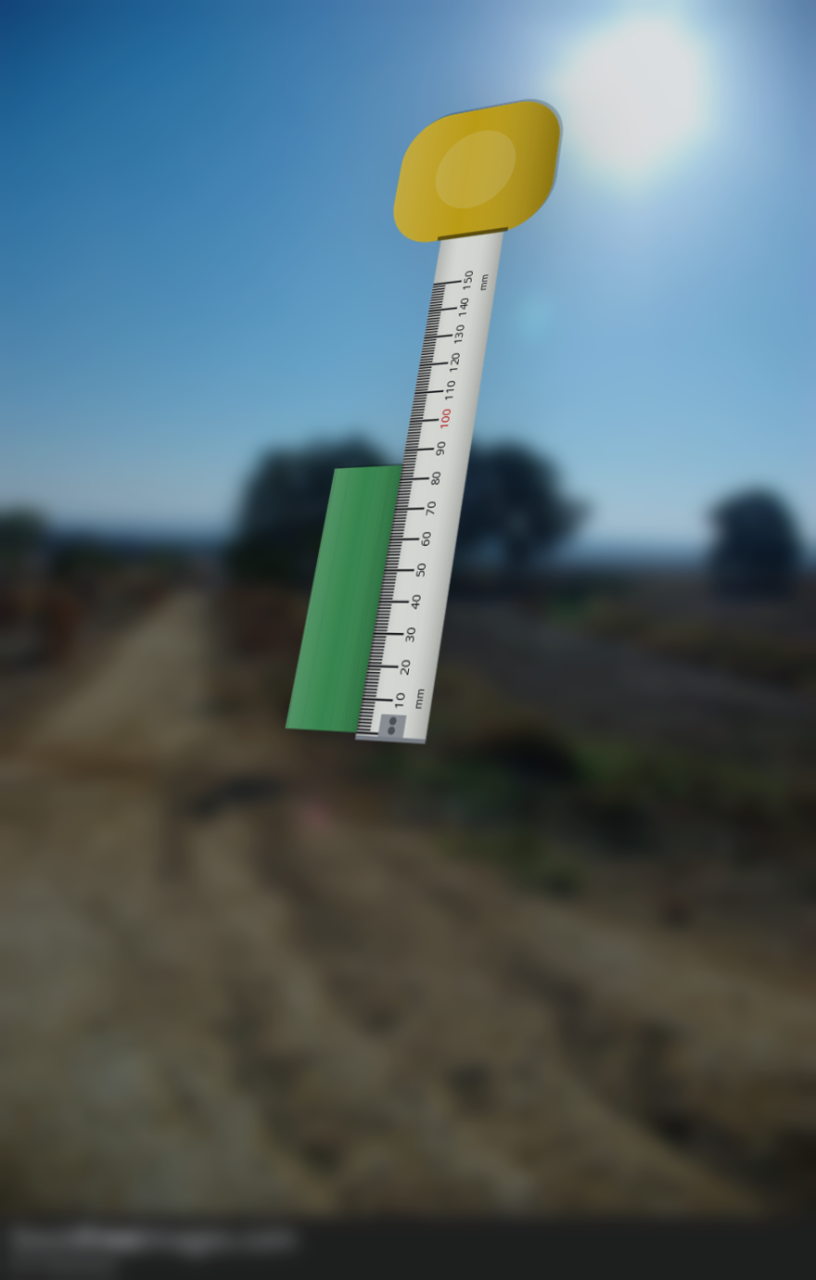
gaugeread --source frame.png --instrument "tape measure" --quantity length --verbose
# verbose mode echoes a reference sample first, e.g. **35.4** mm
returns **85** mm
